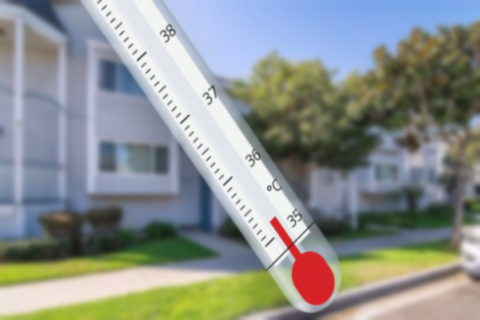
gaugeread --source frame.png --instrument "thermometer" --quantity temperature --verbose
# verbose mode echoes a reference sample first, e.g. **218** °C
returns **35.2** °C
